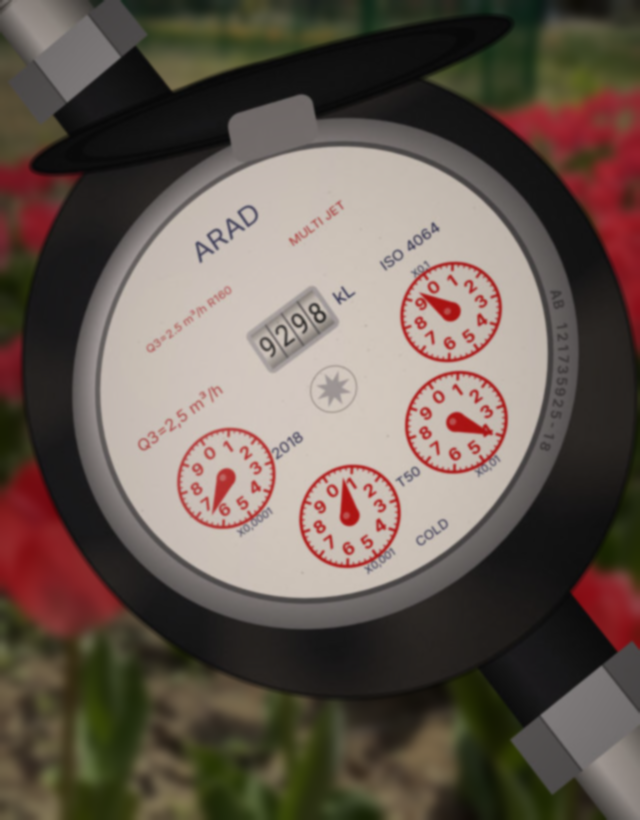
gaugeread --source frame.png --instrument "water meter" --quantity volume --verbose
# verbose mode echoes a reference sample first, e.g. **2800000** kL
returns **9297.9406** kL
